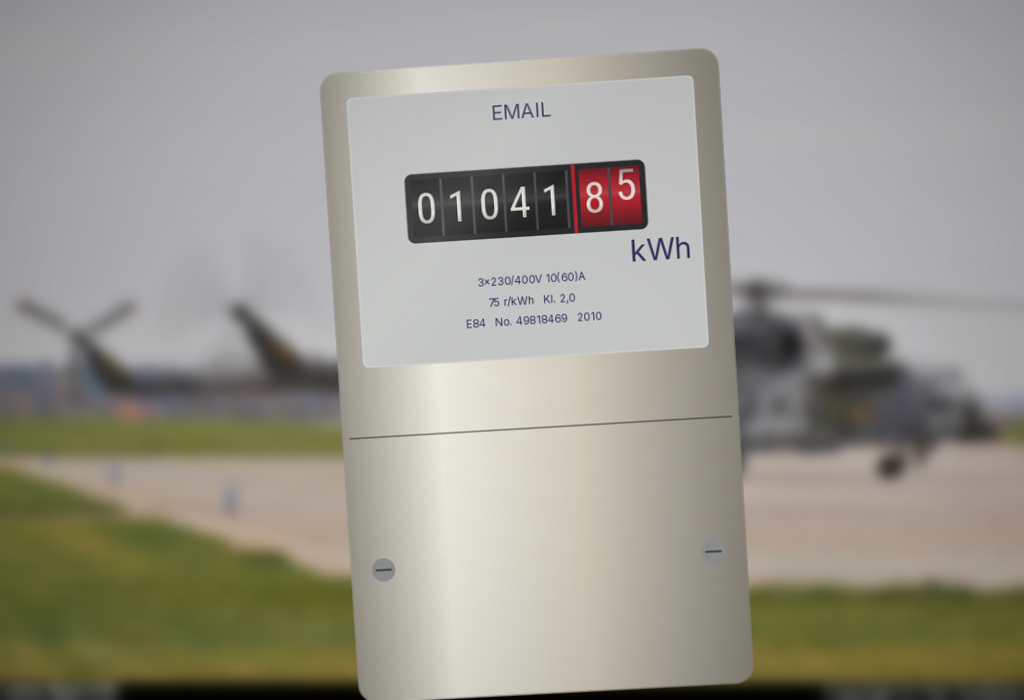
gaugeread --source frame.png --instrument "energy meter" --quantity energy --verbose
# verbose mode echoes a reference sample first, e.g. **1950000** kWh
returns **1041.85** kWh
